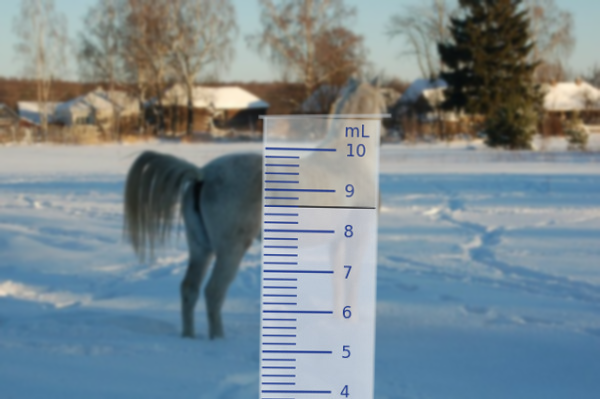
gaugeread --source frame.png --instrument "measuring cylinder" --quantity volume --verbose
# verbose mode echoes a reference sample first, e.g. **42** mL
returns **8.6** mL
